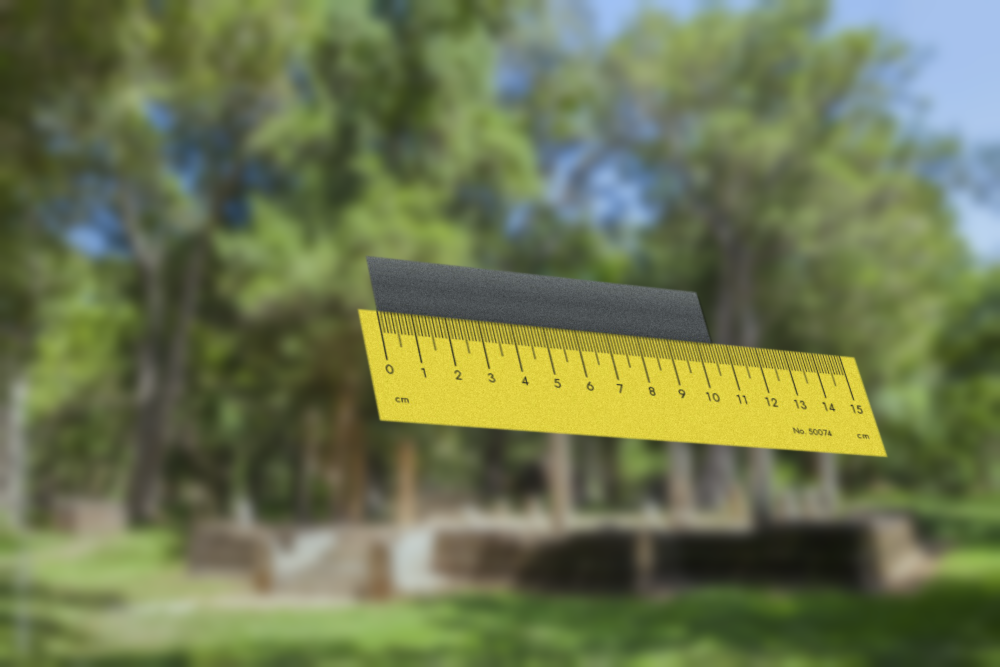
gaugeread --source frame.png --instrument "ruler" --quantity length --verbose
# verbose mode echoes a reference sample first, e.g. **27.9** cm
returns **10.5** cm
